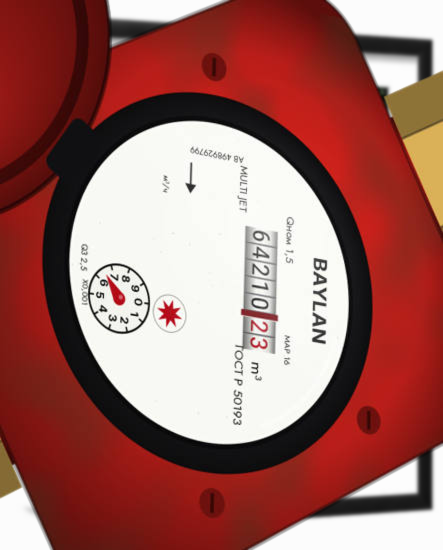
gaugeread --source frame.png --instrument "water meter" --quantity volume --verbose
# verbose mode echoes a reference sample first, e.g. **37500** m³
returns **64210.236** m³
